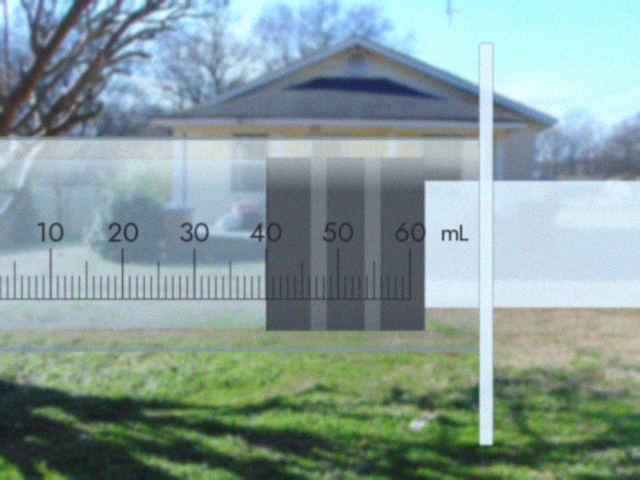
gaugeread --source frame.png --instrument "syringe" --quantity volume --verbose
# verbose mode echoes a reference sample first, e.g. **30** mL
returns **40** mL
